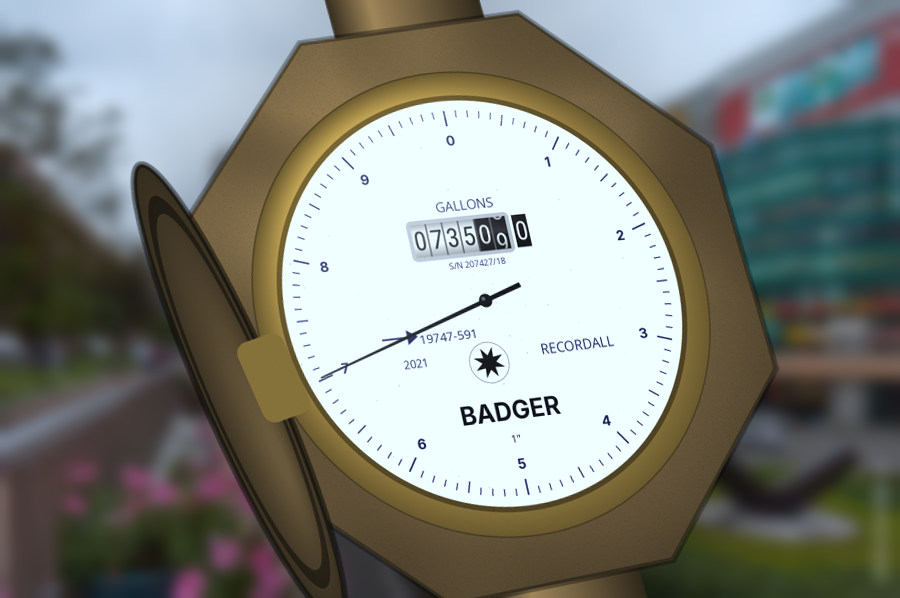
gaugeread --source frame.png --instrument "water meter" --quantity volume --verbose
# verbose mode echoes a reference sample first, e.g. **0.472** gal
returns **735087.0** gal
